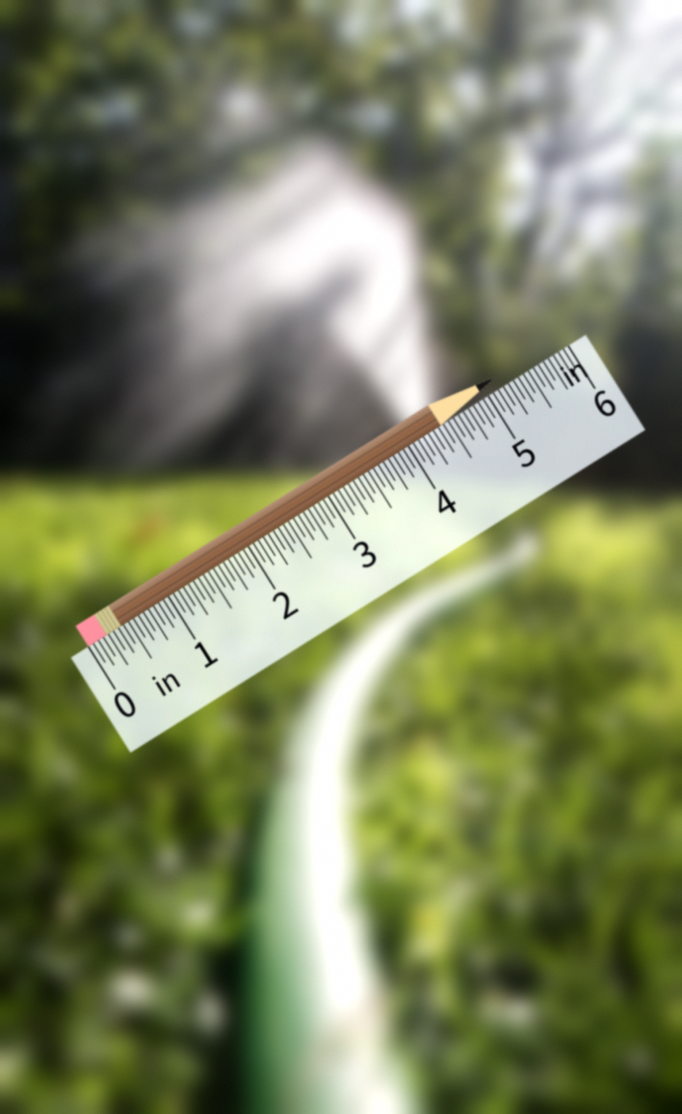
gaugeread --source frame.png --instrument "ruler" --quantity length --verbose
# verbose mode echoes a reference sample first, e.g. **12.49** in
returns **5.125** in
